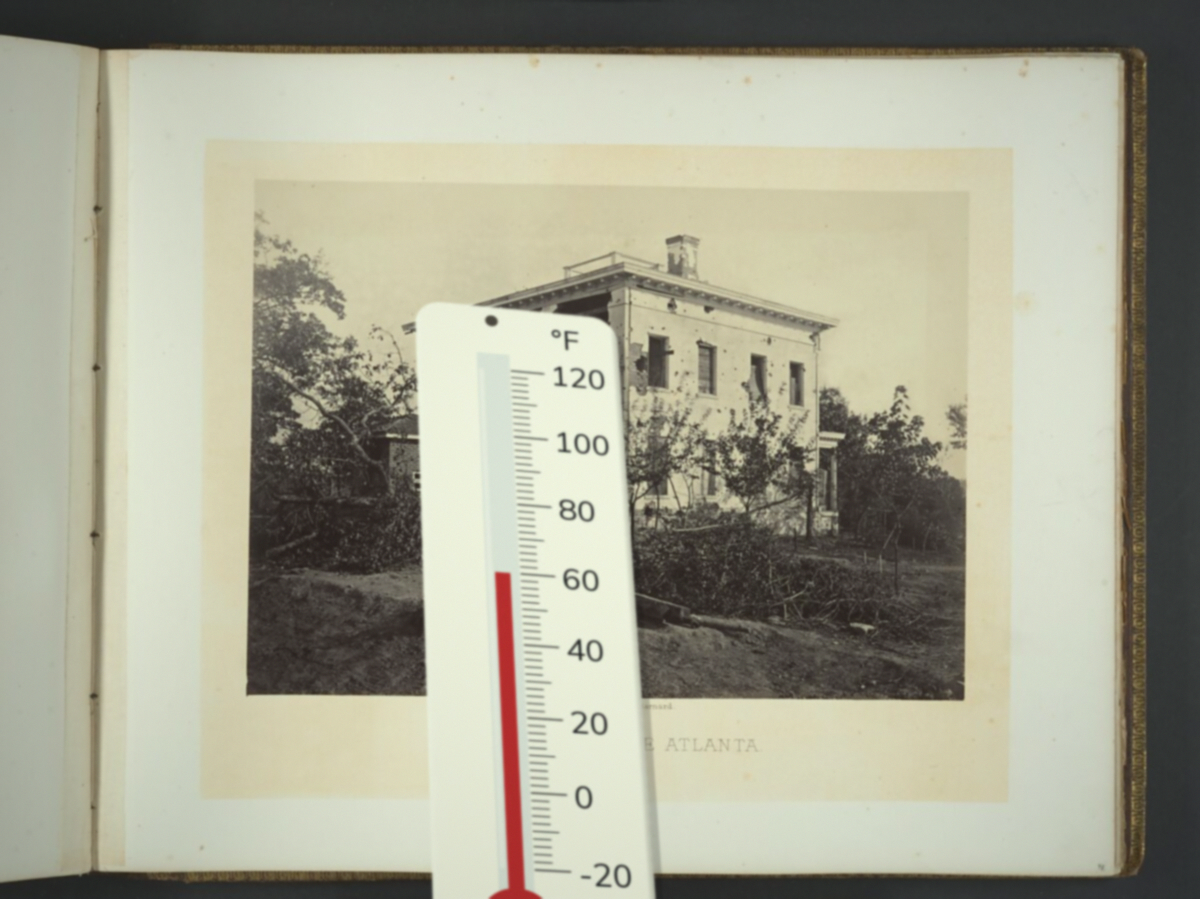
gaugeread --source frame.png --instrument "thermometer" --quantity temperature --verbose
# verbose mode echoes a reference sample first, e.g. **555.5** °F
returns **60** °F
